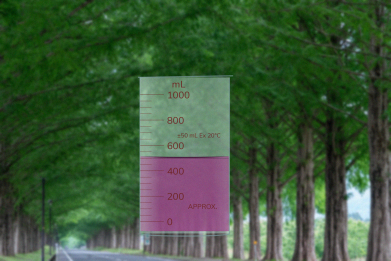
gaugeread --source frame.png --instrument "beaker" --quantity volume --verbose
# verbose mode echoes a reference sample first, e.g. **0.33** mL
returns **500** mL
